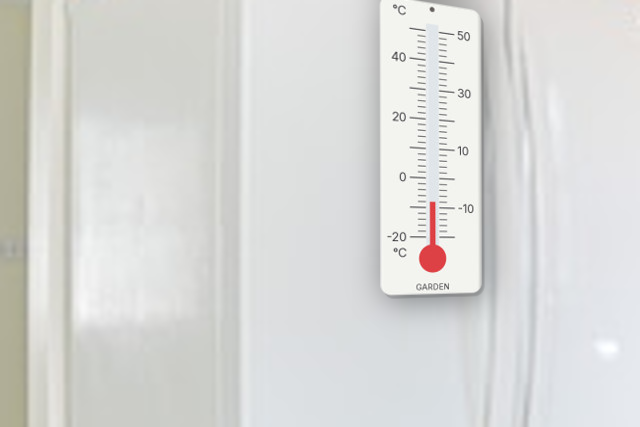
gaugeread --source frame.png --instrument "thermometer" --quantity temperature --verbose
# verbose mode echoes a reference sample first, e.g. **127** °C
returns **-8** °C
